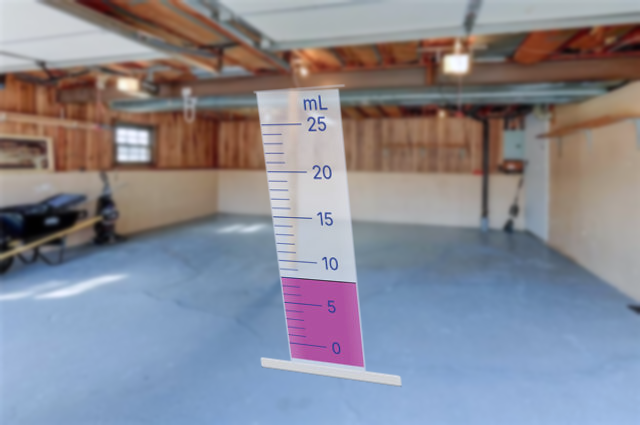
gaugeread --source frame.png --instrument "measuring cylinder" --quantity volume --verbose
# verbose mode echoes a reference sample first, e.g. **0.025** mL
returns **8** mL
